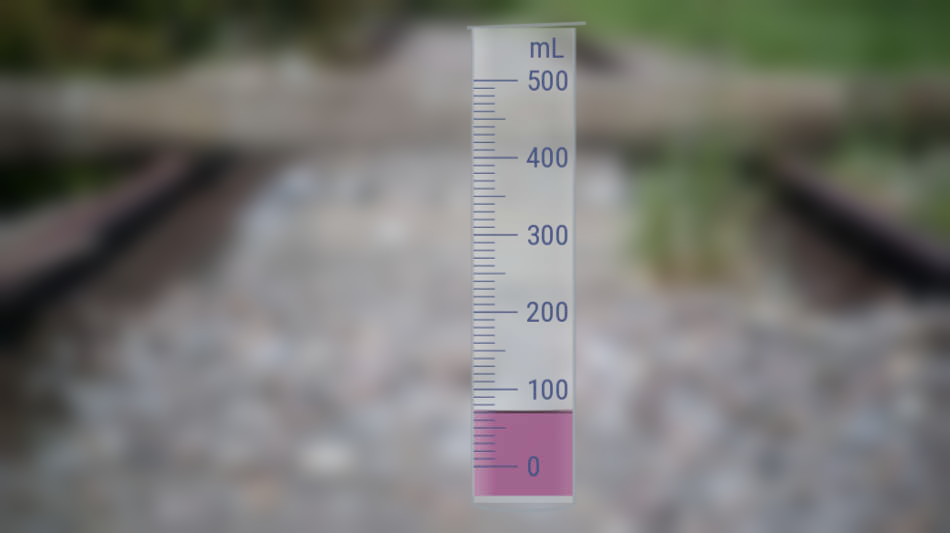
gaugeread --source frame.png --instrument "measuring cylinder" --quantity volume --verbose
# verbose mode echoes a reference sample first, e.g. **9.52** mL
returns **70** mL
